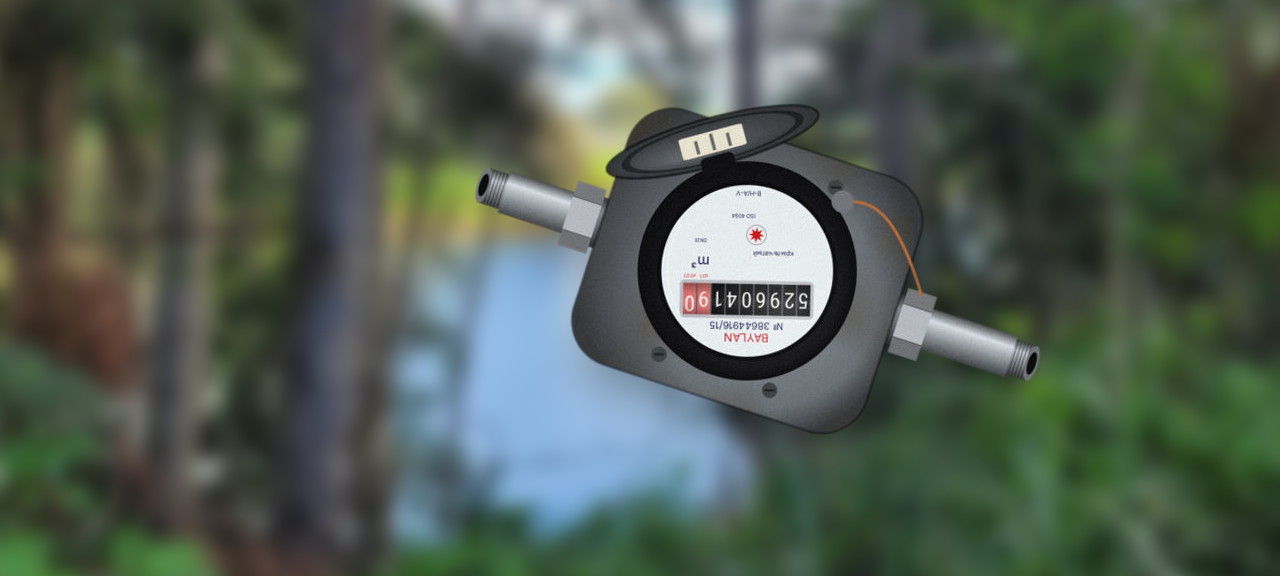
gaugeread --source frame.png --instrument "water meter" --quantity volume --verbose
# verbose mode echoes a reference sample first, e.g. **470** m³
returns **5296041.90** m³
